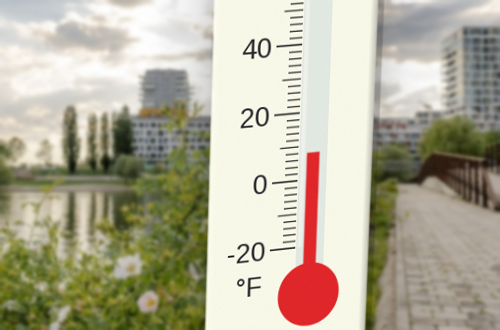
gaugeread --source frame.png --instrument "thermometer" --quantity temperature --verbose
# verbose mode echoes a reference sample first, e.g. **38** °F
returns **8** °F
